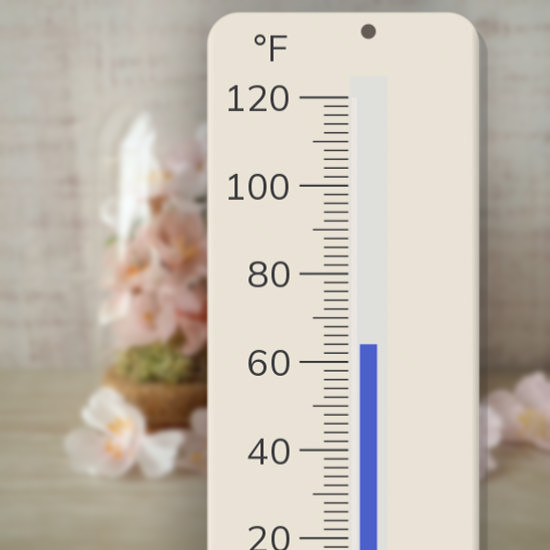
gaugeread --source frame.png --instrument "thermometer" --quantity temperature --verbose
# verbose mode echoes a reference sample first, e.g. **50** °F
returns **64** °F
